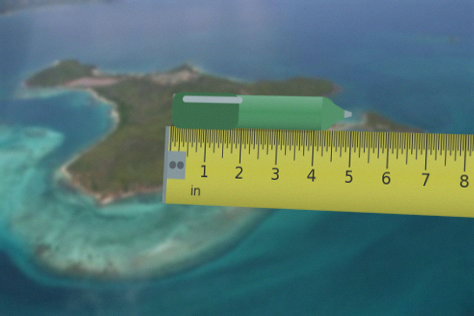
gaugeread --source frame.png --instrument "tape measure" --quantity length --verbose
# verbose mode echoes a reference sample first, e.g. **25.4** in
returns **5** in
